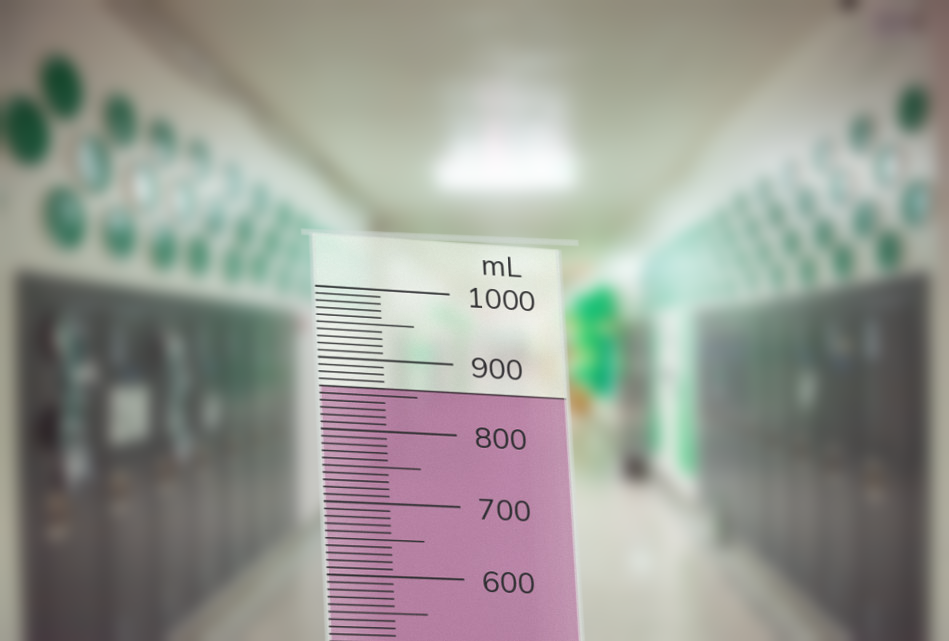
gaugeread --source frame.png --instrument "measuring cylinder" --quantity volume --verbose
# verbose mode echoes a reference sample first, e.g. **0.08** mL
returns **860** mL
